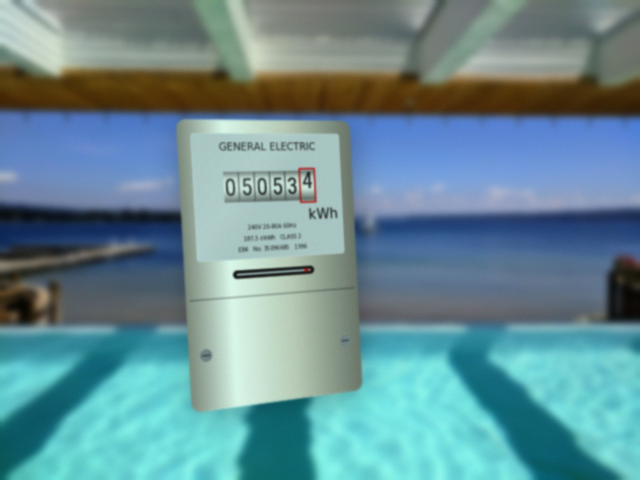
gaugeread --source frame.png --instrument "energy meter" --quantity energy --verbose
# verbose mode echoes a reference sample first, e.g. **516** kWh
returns **5053.4** kWh
